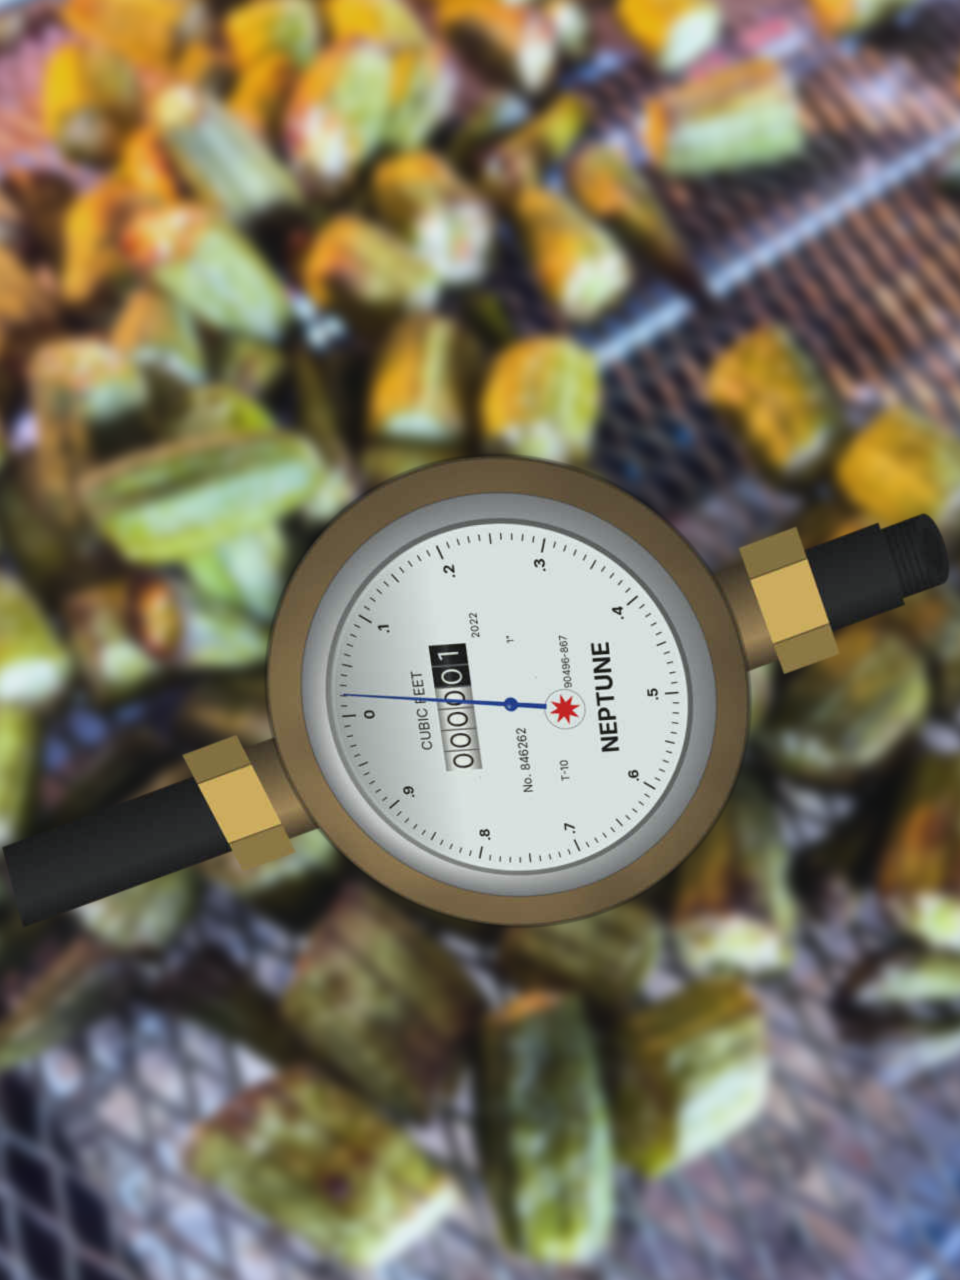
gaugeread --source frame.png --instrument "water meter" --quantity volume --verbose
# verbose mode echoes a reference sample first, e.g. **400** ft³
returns **1.02** ft³
